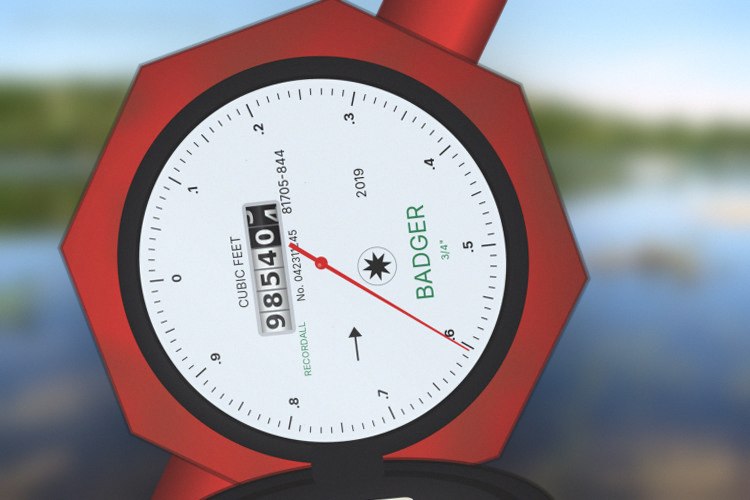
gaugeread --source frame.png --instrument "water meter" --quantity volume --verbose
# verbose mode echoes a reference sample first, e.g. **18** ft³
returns **985403.60** ft³
